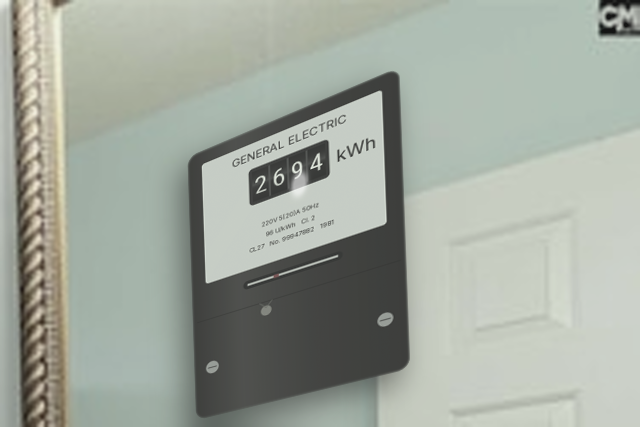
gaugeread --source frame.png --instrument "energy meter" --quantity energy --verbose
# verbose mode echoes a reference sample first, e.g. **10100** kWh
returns **2694** kWh
